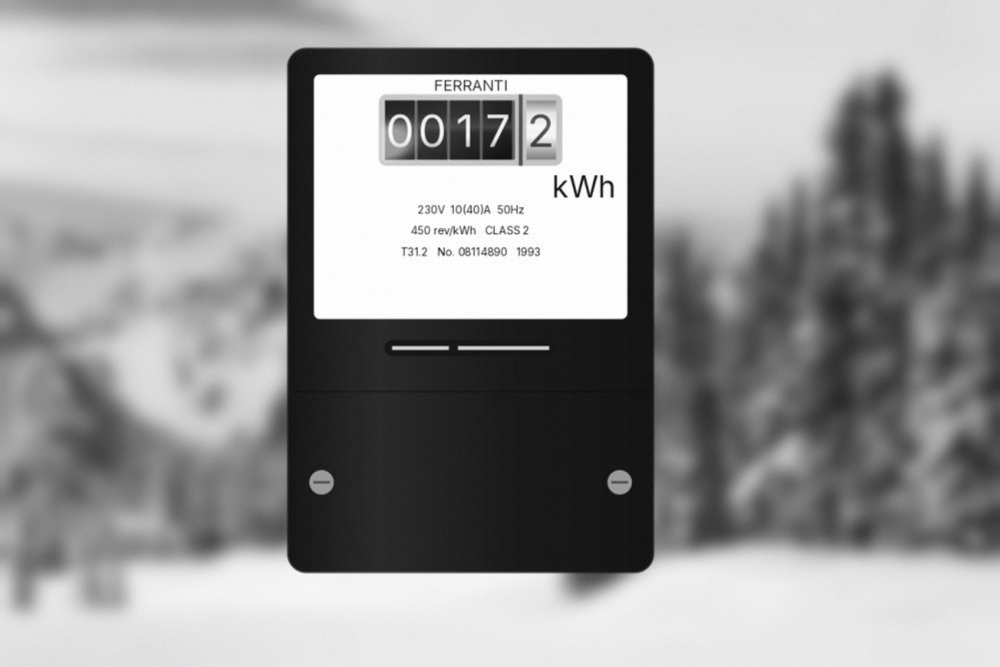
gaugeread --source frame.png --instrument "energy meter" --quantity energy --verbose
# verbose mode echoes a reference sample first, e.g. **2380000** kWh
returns **17.2** kWh
